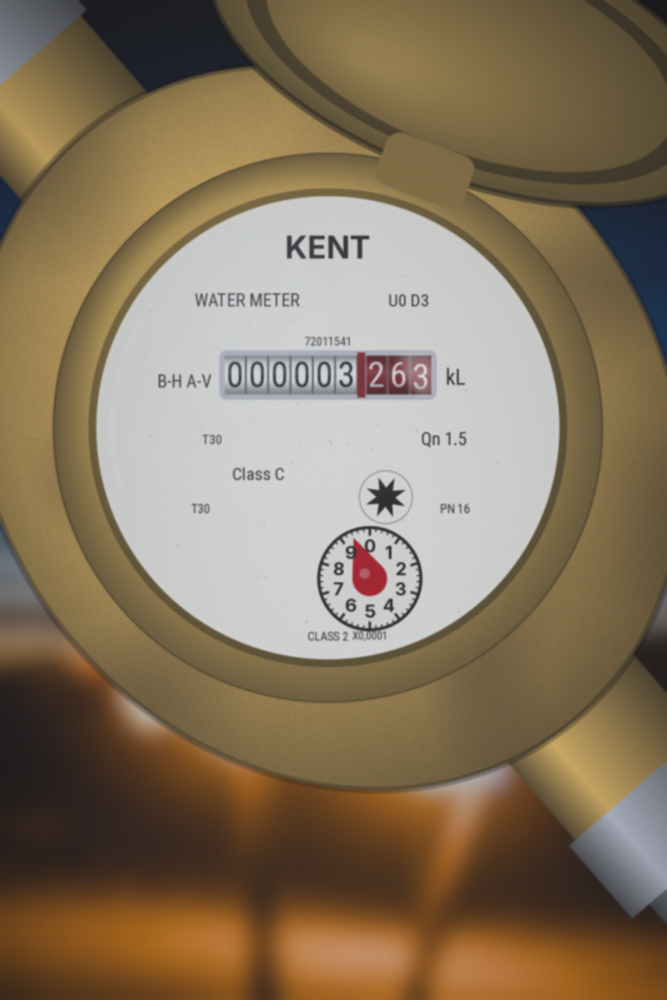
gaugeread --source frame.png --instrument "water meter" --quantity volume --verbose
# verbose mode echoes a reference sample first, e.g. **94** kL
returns **3.2629** kL
